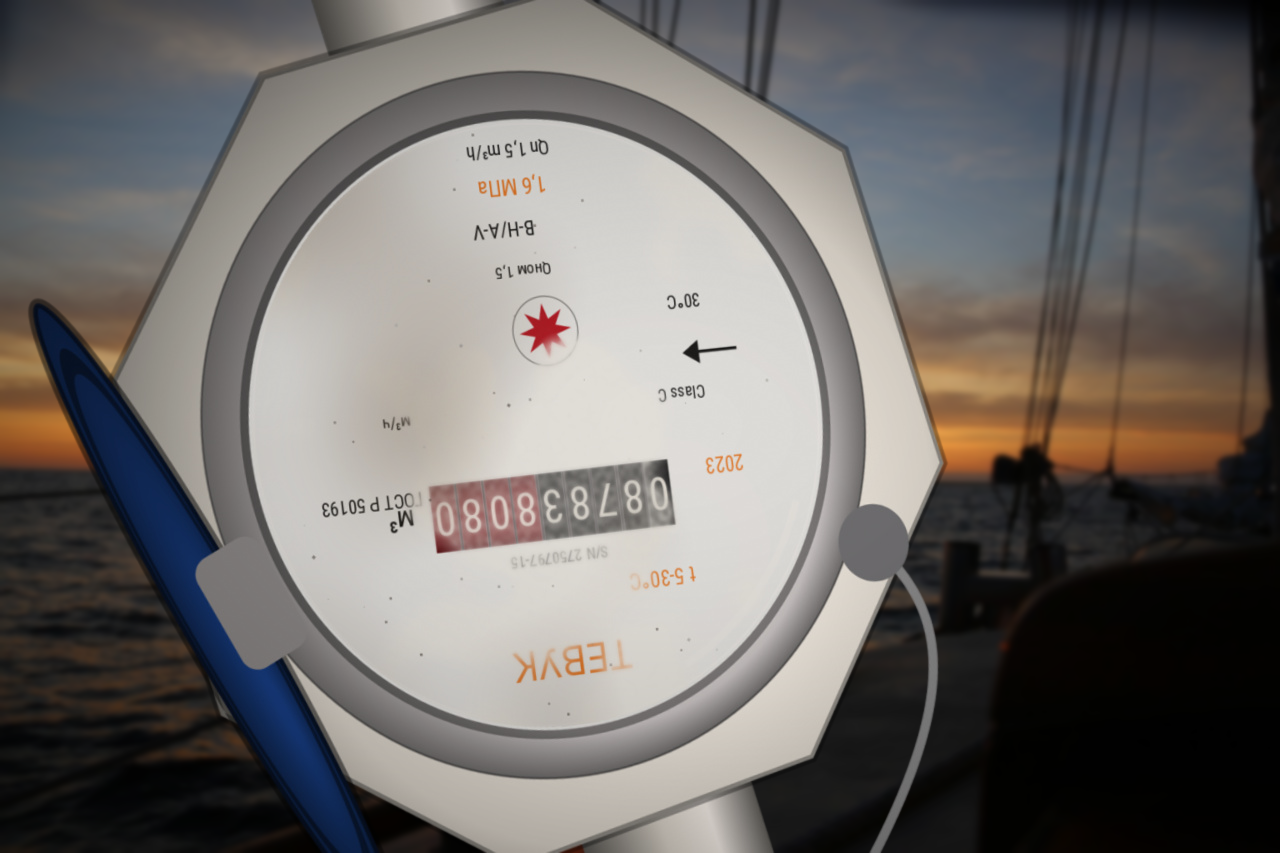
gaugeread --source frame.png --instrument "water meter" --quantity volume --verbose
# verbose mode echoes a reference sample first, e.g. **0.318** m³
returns **8783.8080** m³
